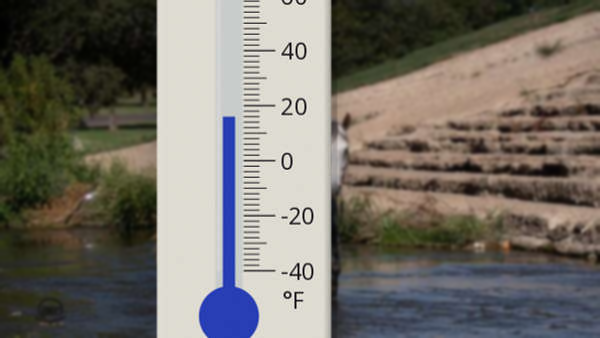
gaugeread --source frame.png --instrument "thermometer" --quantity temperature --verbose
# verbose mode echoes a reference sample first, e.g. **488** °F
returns **16** °F
